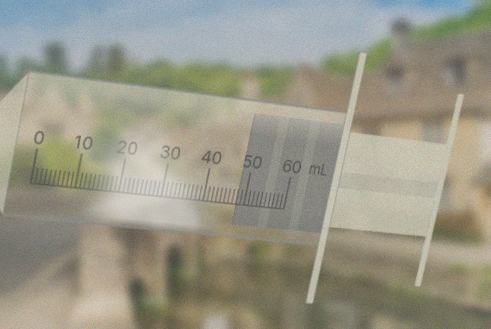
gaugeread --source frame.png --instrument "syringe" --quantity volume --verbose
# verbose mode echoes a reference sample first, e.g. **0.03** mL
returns **48** mL
